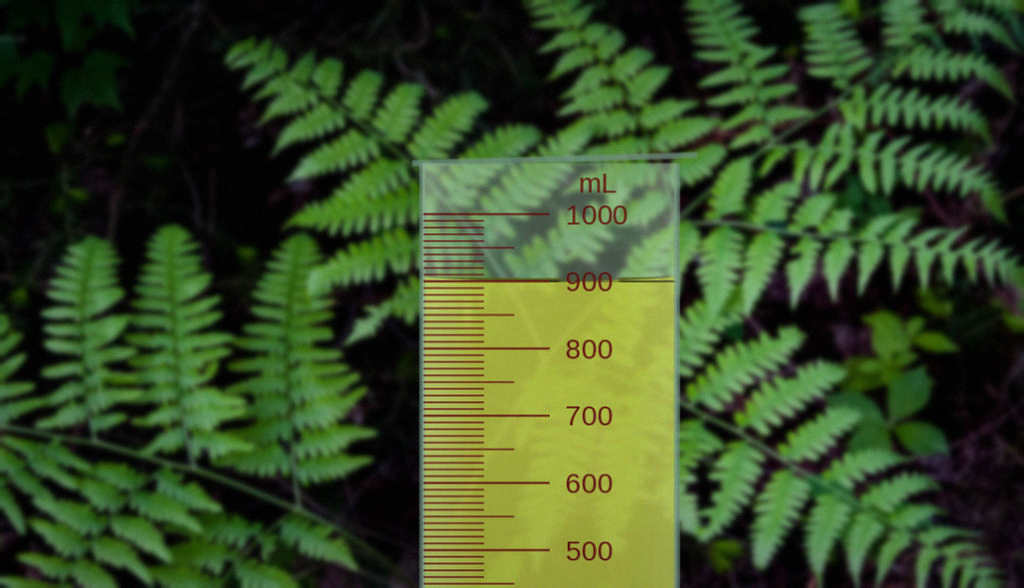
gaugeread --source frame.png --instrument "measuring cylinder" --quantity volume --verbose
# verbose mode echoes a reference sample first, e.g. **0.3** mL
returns **900** mL
